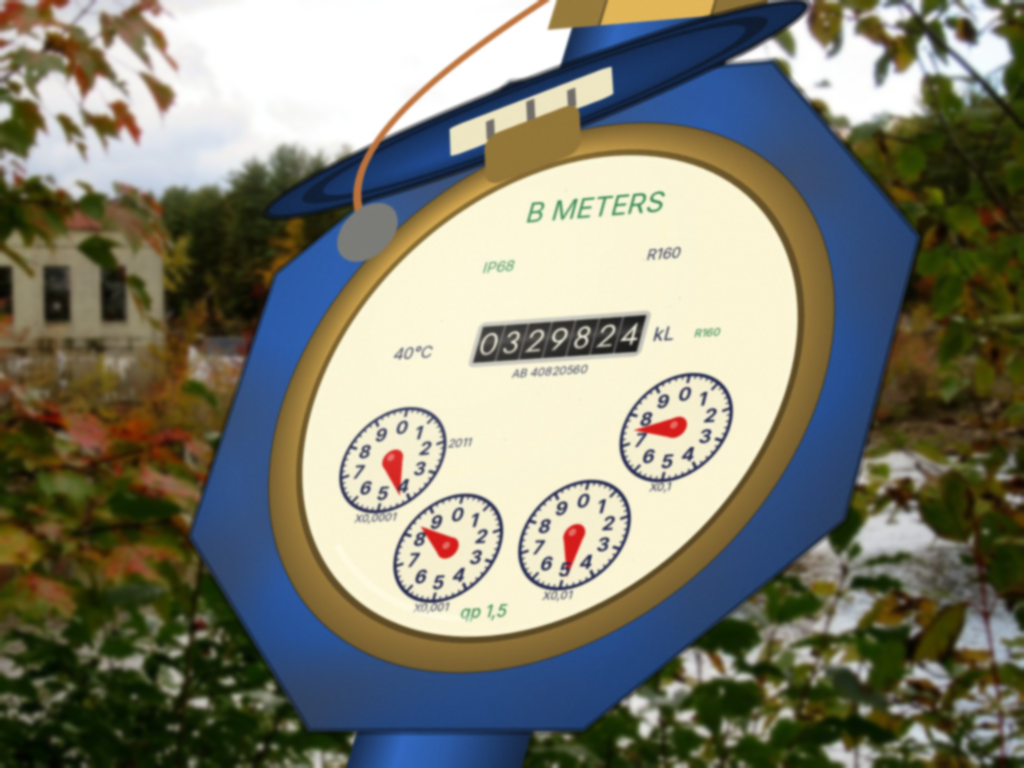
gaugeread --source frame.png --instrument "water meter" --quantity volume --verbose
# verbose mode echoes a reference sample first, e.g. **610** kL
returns **329824.7484** kL
